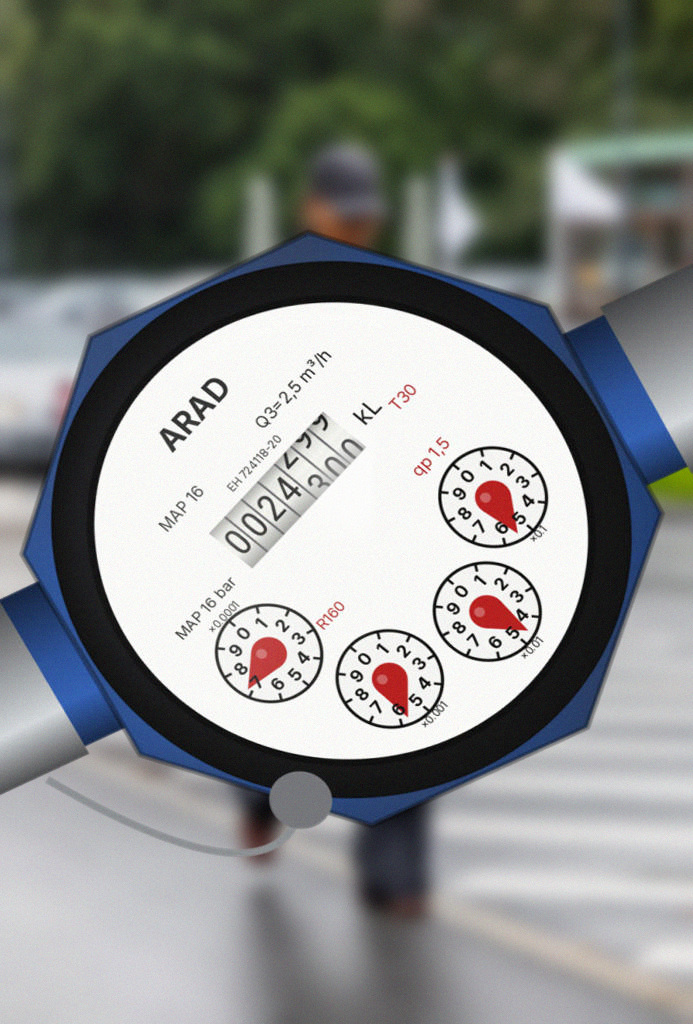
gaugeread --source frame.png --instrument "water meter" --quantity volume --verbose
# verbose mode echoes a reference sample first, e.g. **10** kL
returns **24299.5457** kL
